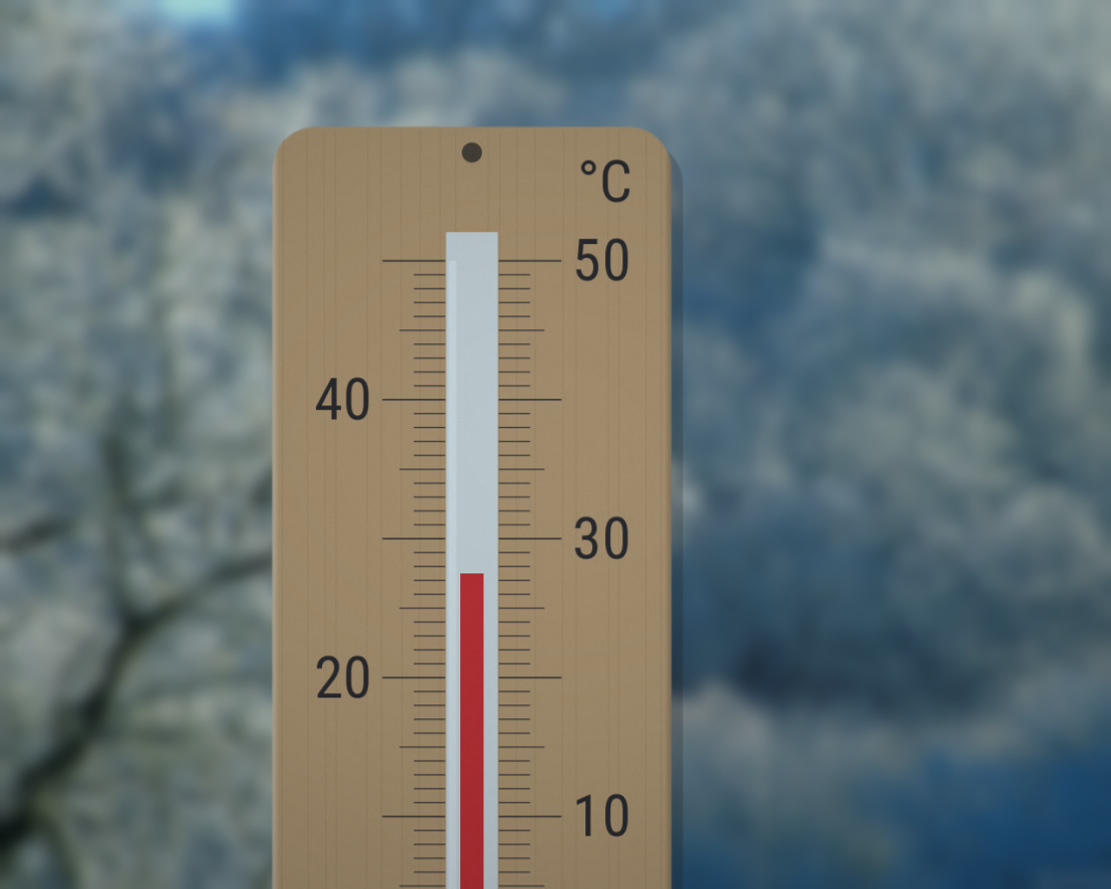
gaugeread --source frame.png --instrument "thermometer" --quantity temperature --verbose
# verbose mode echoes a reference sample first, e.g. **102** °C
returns **27.5** °C
